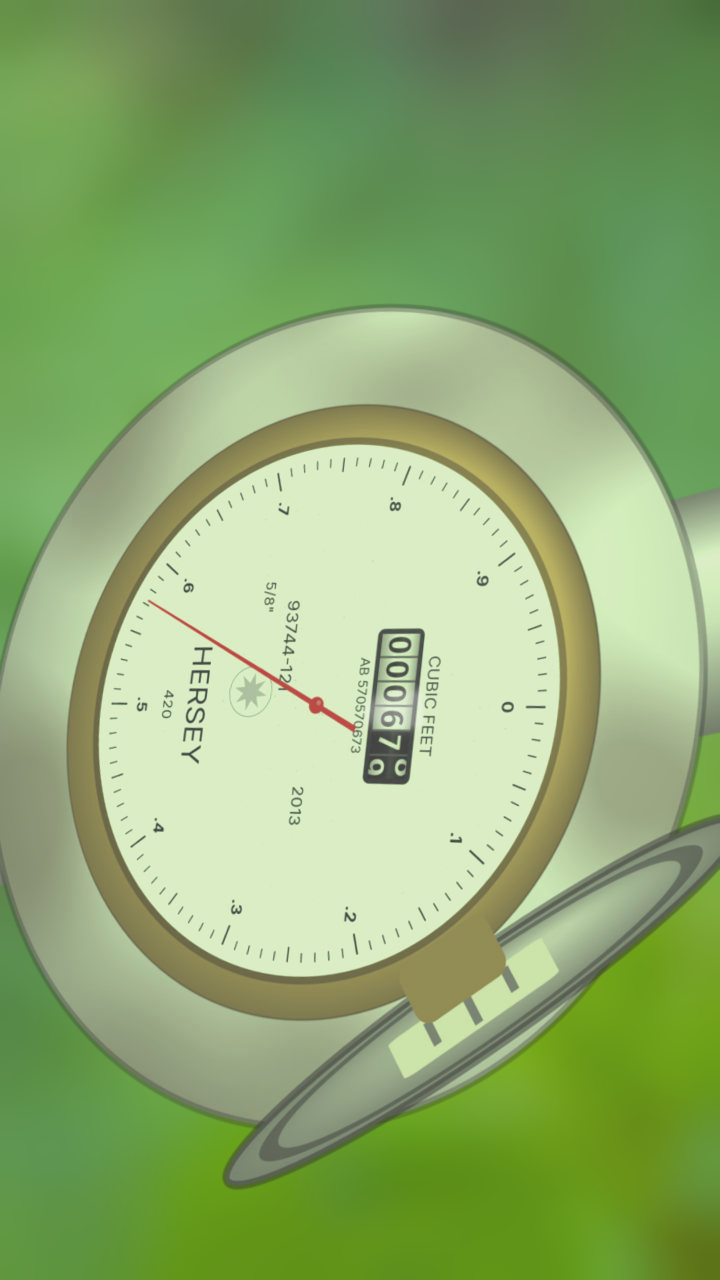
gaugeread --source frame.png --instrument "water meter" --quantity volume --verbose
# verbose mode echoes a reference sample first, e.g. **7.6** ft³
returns **678.57** ft³
